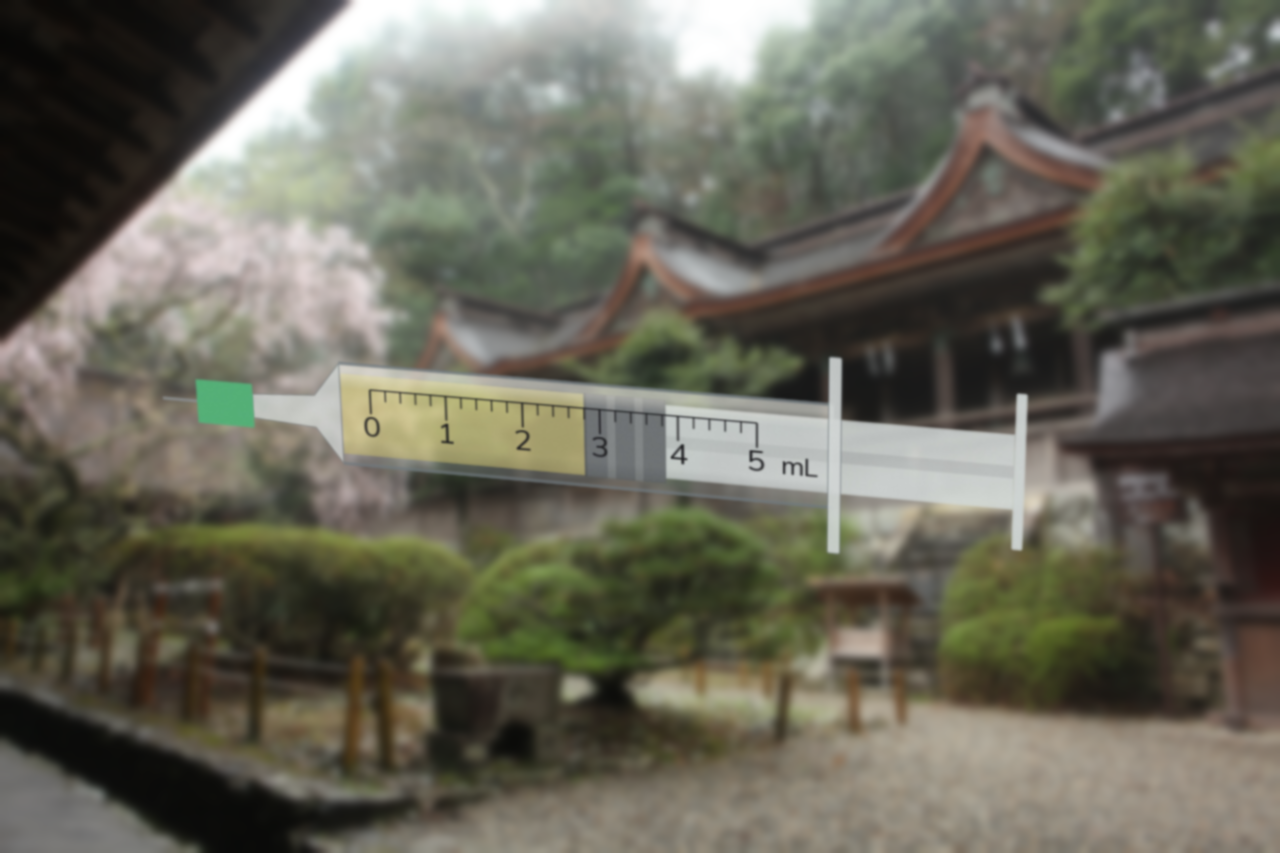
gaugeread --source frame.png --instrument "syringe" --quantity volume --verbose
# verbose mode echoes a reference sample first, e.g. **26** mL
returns **2.8** mL
